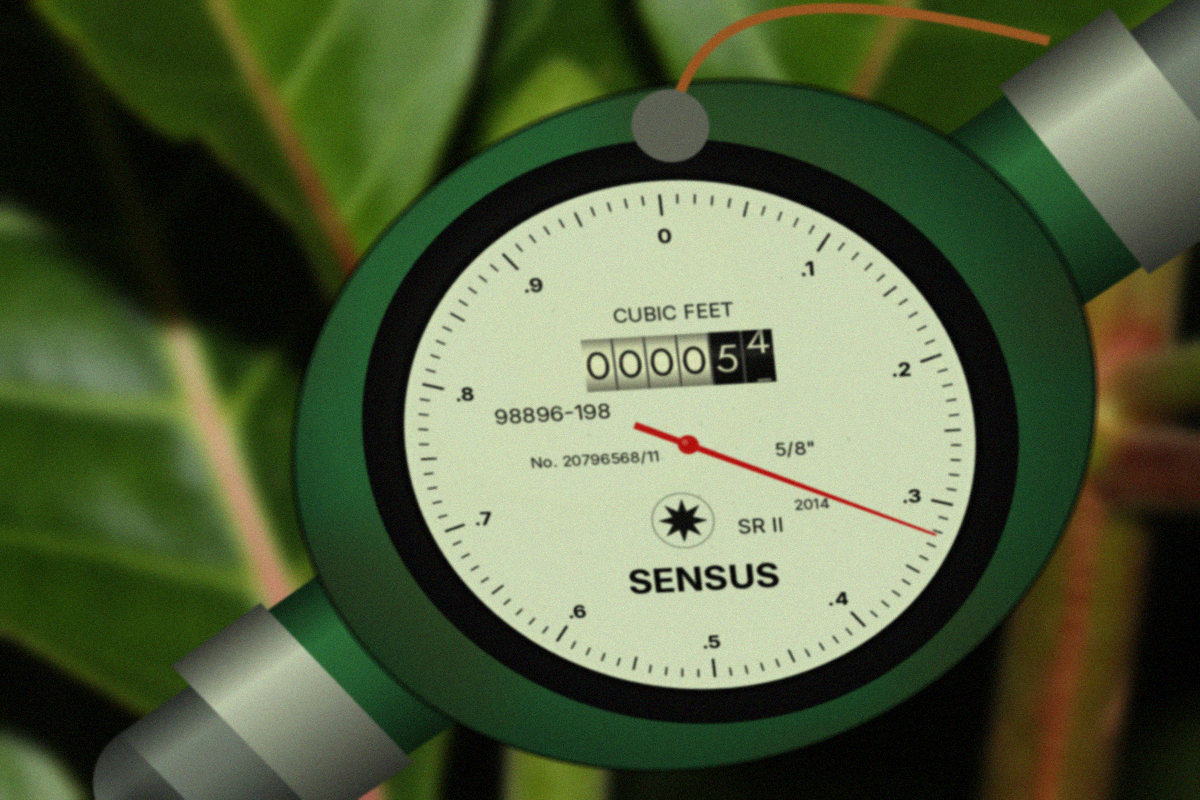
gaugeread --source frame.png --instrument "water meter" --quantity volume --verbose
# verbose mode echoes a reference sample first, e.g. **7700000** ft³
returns **54.32** ft³
